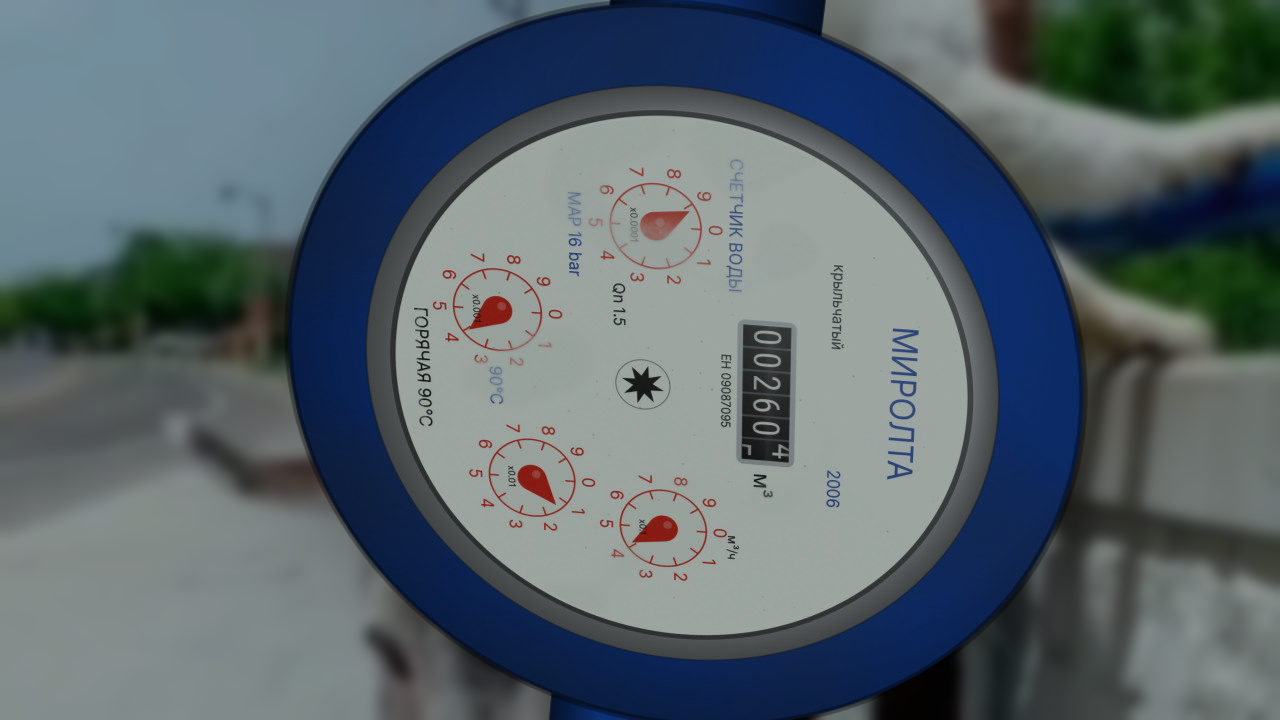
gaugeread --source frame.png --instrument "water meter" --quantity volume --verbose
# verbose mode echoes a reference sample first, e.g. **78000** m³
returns **2604.4139** m³
